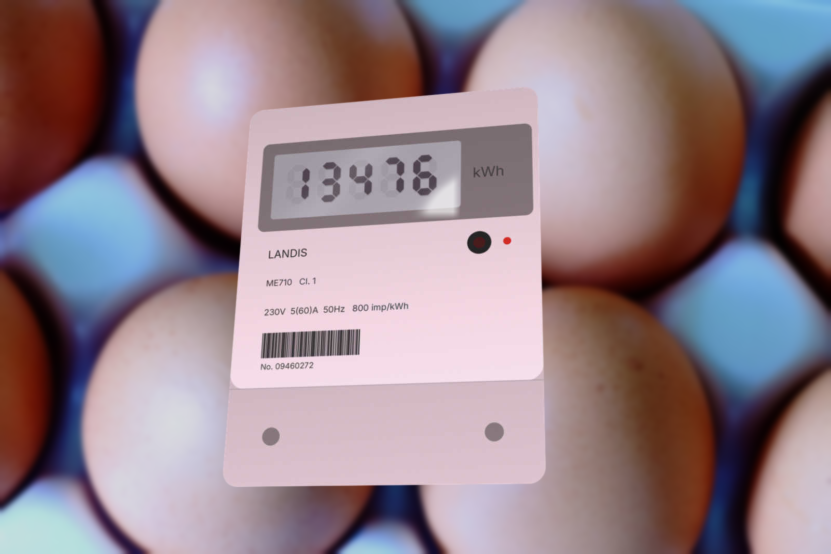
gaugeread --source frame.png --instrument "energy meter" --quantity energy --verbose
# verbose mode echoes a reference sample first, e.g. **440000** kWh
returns **13476** kWh
